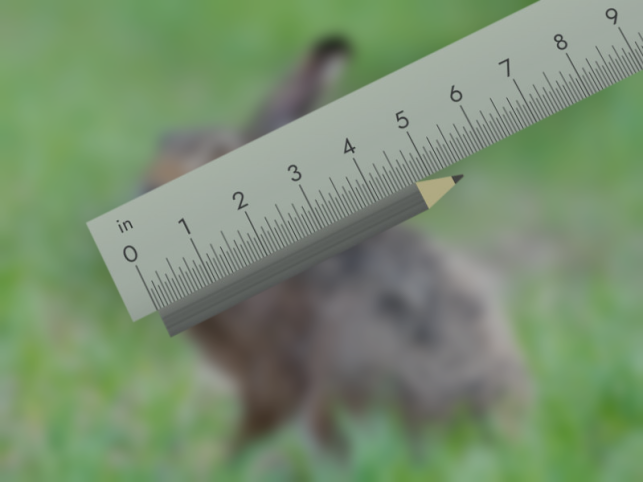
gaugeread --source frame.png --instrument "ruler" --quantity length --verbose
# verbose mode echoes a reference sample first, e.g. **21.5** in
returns **5.5** in
